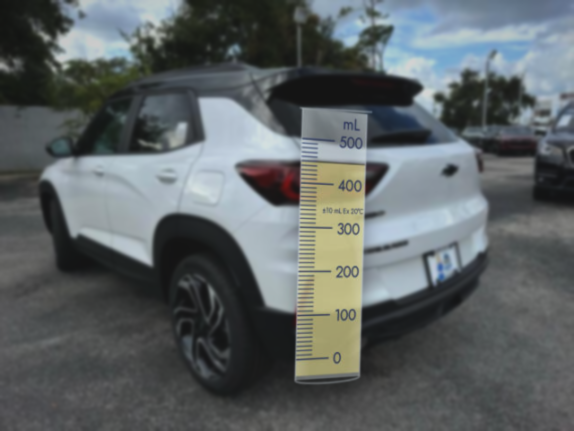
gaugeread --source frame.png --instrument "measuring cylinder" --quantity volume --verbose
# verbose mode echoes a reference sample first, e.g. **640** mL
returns **450** mL
